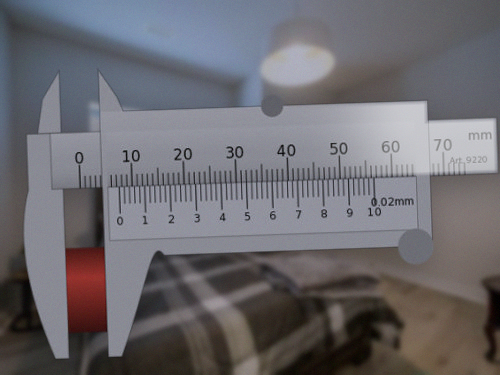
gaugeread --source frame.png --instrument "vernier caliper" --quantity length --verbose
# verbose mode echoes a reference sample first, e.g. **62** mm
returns **7.5** mm
